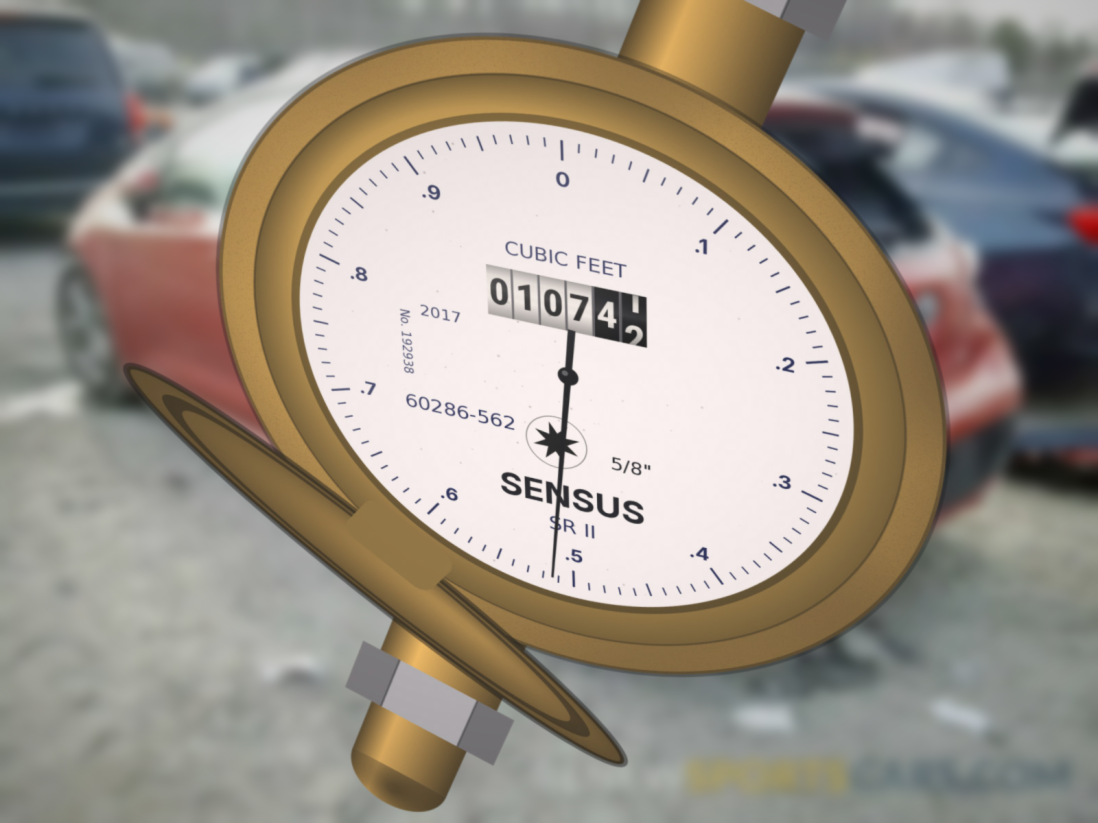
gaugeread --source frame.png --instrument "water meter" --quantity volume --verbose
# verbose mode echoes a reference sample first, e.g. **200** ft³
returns **10741.51** ft³
